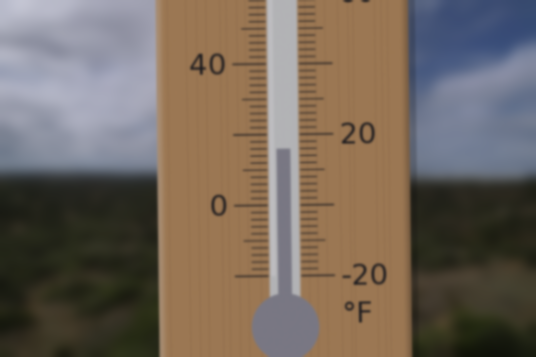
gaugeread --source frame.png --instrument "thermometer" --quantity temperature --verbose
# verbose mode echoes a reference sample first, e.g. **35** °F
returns **16** °F
